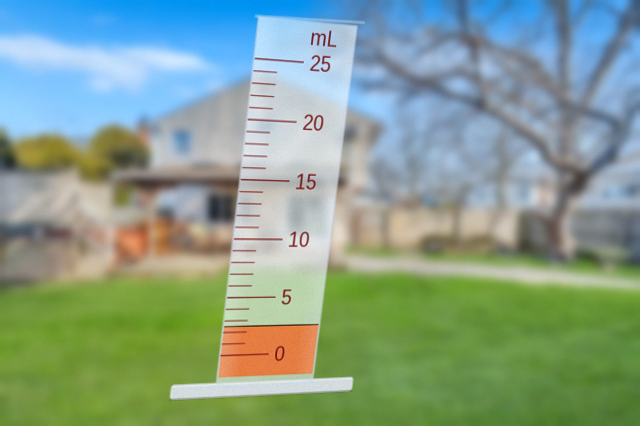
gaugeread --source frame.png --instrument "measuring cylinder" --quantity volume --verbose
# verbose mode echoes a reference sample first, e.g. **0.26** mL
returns **2.5** mL
